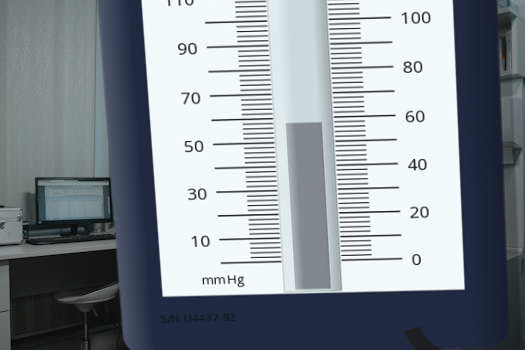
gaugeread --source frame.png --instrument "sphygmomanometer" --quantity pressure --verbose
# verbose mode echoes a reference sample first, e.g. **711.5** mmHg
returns **58** mmHg
